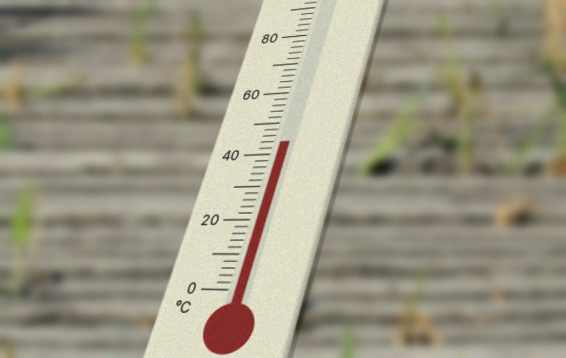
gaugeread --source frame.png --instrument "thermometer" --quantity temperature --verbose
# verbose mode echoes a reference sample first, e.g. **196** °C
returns **44** °C
